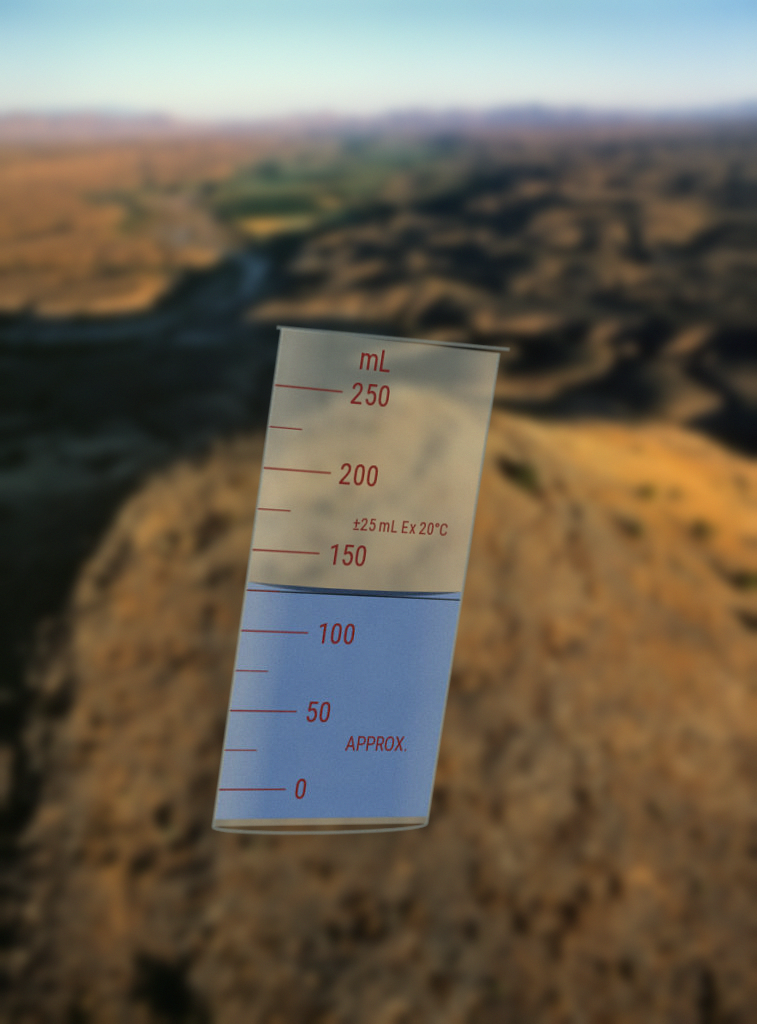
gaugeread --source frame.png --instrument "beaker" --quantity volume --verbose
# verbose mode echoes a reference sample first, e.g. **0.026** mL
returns **125** mL
